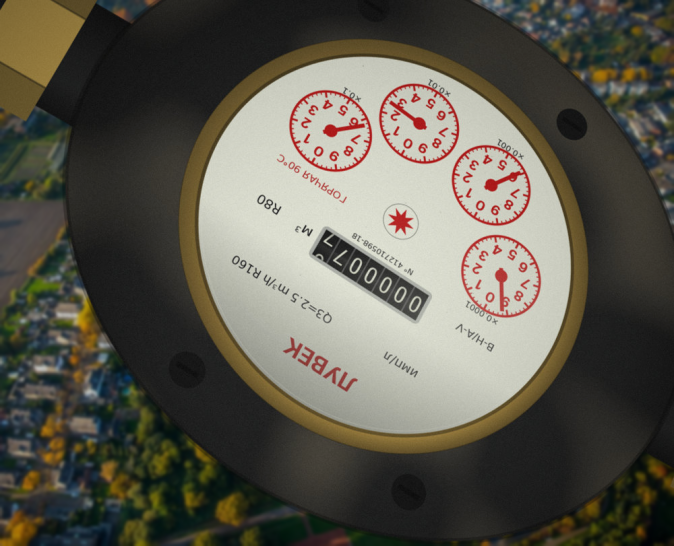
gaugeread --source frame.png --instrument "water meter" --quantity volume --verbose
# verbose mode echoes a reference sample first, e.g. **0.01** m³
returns **76.6259** m³
